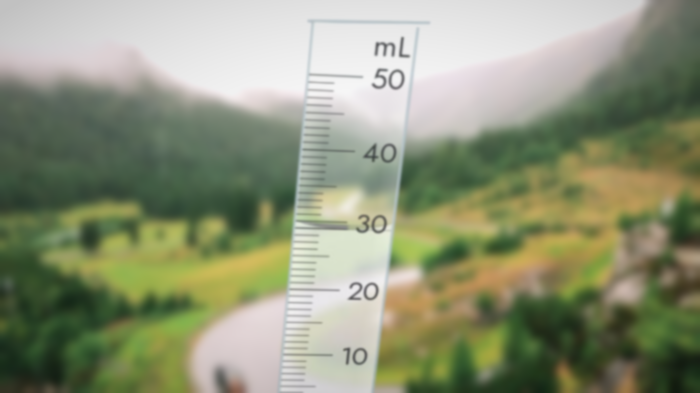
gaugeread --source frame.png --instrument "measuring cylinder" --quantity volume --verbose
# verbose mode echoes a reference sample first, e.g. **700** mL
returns **29** mL
